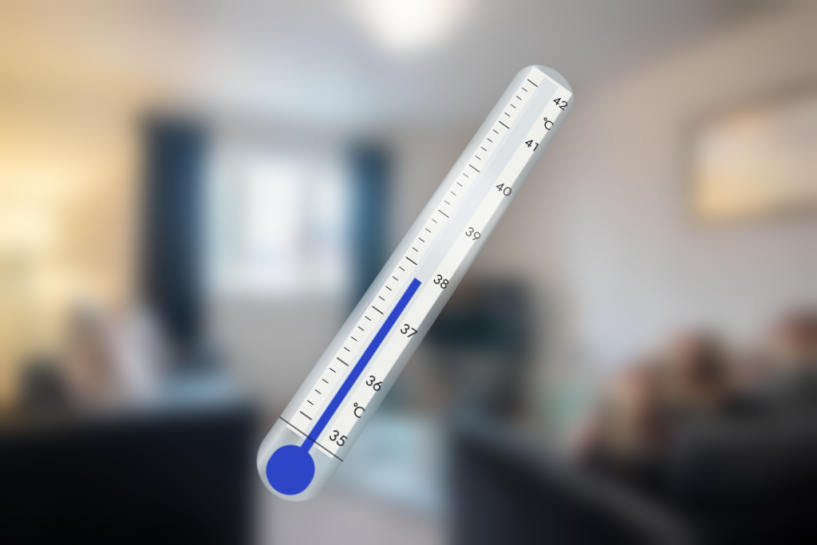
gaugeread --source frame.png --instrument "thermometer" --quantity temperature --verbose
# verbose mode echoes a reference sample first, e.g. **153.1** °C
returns **37.8** °C
